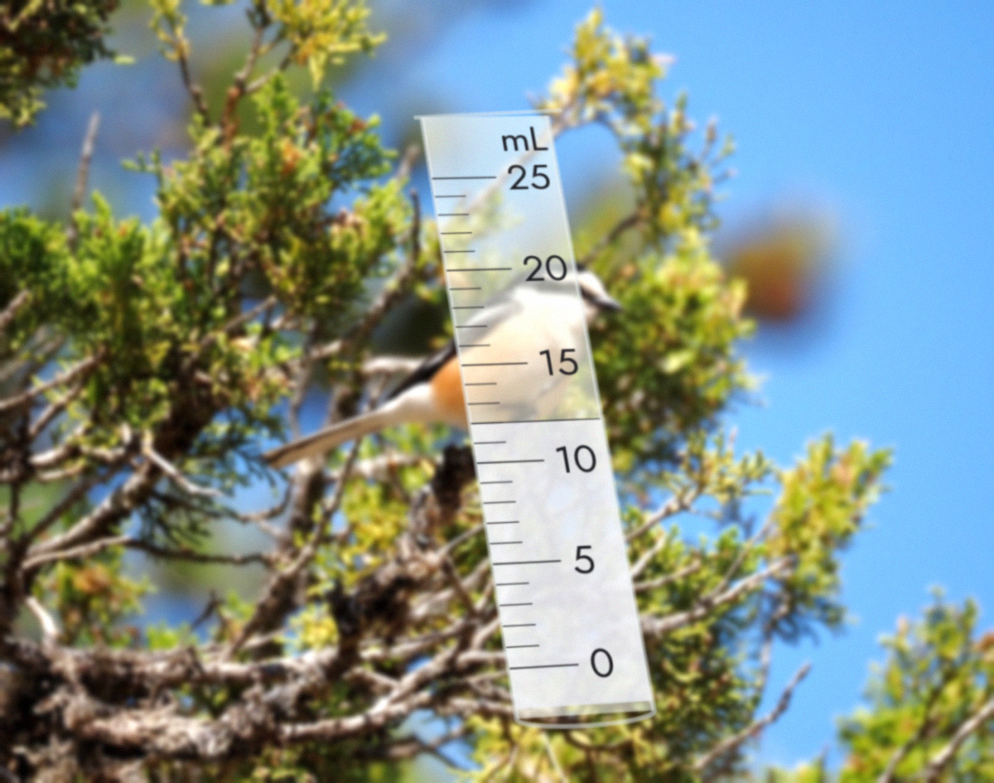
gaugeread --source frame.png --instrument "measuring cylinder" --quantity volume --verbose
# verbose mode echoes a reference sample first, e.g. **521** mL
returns **12** mL
